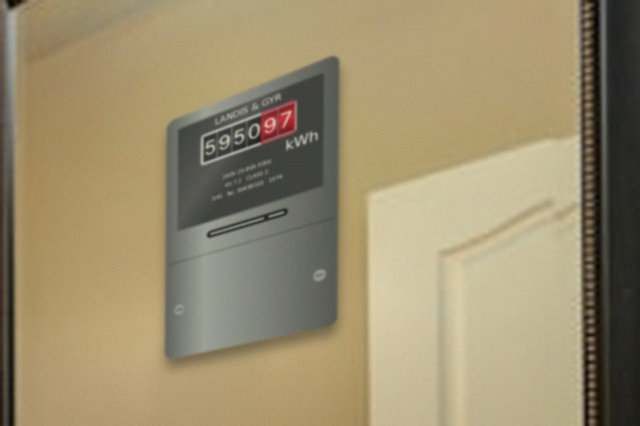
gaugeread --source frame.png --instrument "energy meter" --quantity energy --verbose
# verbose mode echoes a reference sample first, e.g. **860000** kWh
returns **5950.97** kWh
